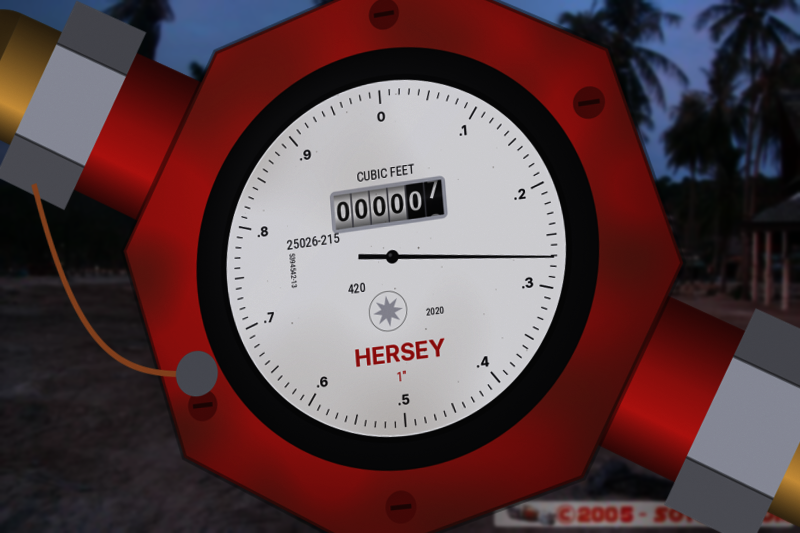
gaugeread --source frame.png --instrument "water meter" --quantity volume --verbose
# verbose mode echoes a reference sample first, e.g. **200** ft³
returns **7.27** ft³
